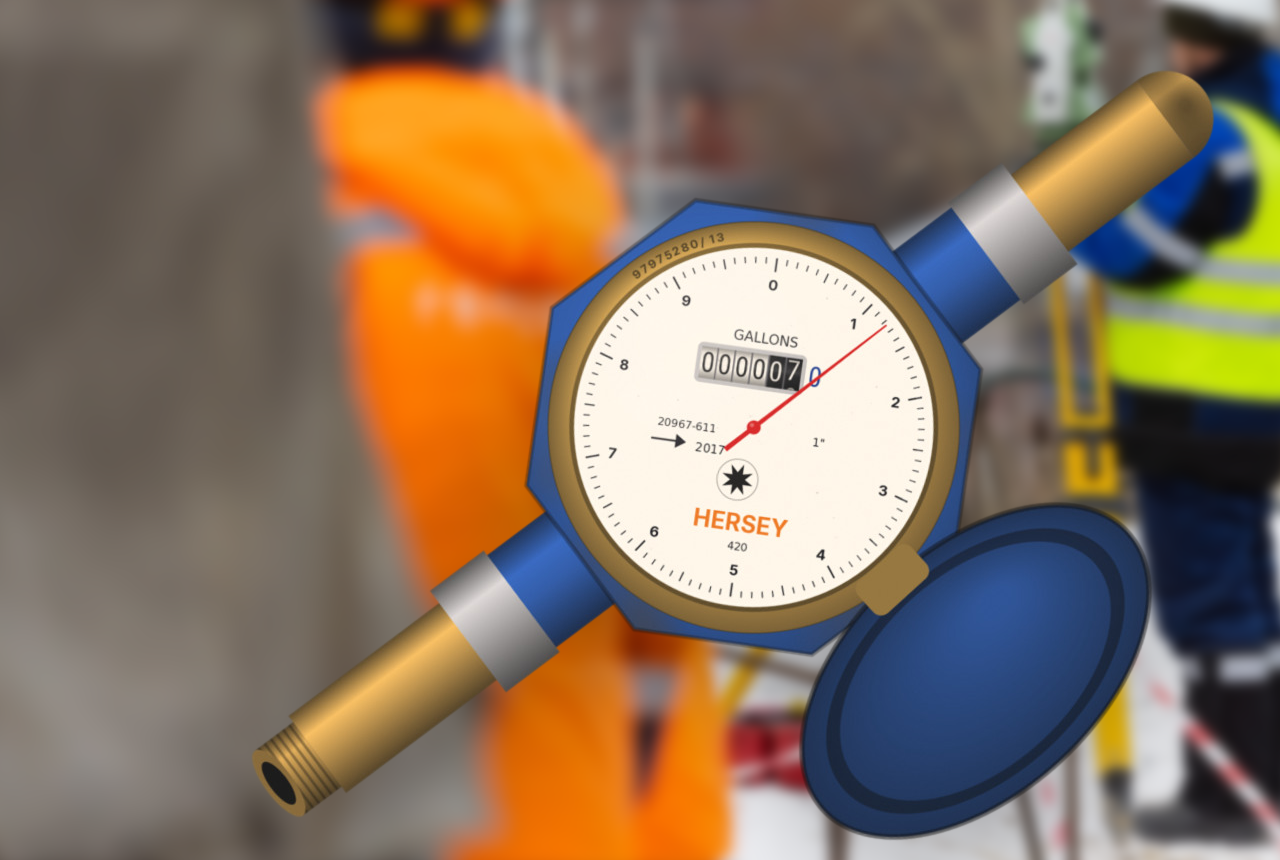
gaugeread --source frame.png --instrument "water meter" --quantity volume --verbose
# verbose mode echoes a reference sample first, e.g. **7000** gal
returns **71.2** gal
